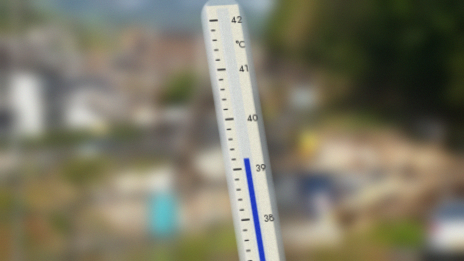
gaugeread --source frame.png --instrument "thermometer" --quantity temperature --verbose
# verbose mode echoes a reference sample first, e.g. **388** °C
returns **39.2** °C
